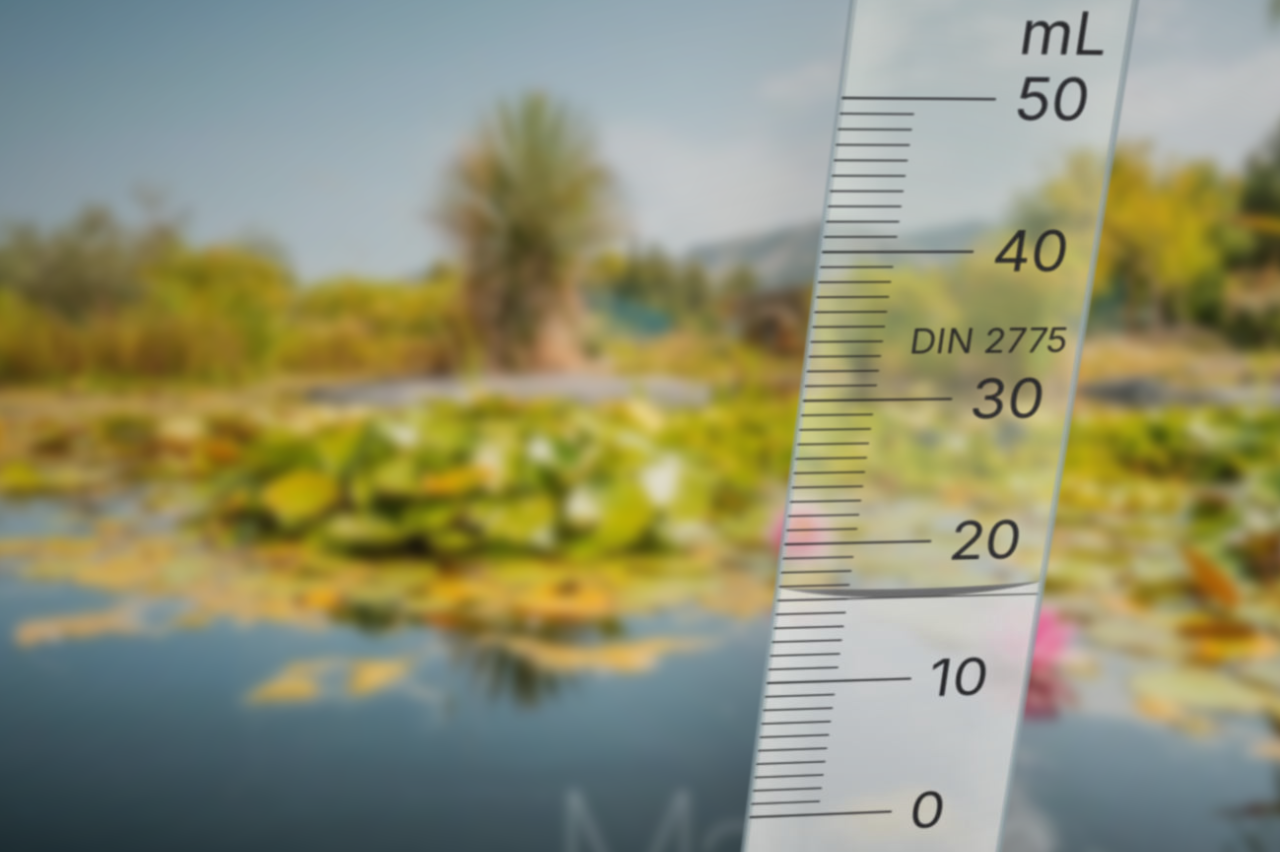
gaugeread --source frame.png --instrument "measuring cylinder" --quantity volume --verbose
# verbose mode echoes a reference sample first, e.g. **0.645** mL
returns **16** mL
